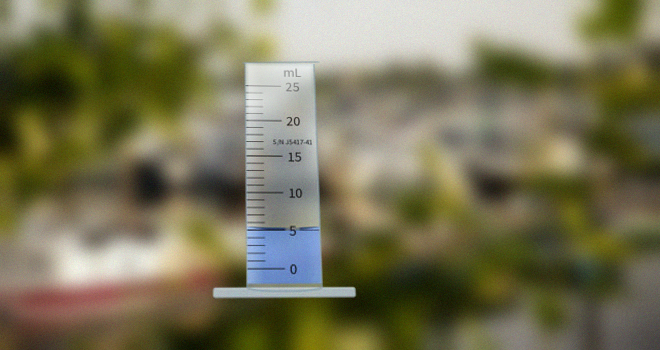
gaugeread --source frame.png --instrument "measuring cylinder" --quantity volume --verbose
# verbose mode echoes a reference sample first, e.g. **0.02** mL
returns **5** mL
